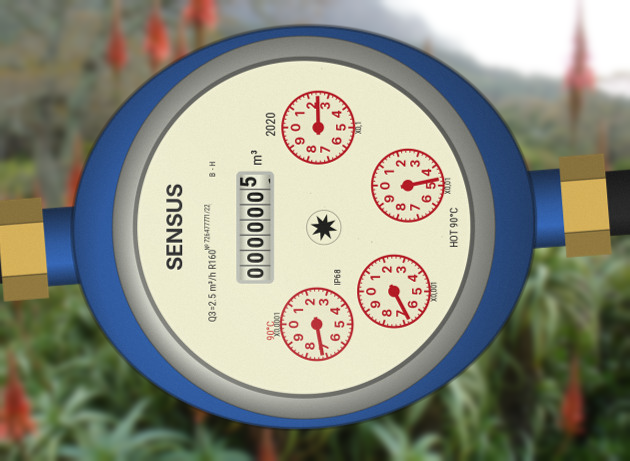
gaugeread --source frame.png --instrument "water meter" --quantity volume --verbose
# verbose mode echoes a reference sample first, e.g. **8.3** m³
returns **5.2467** m³
